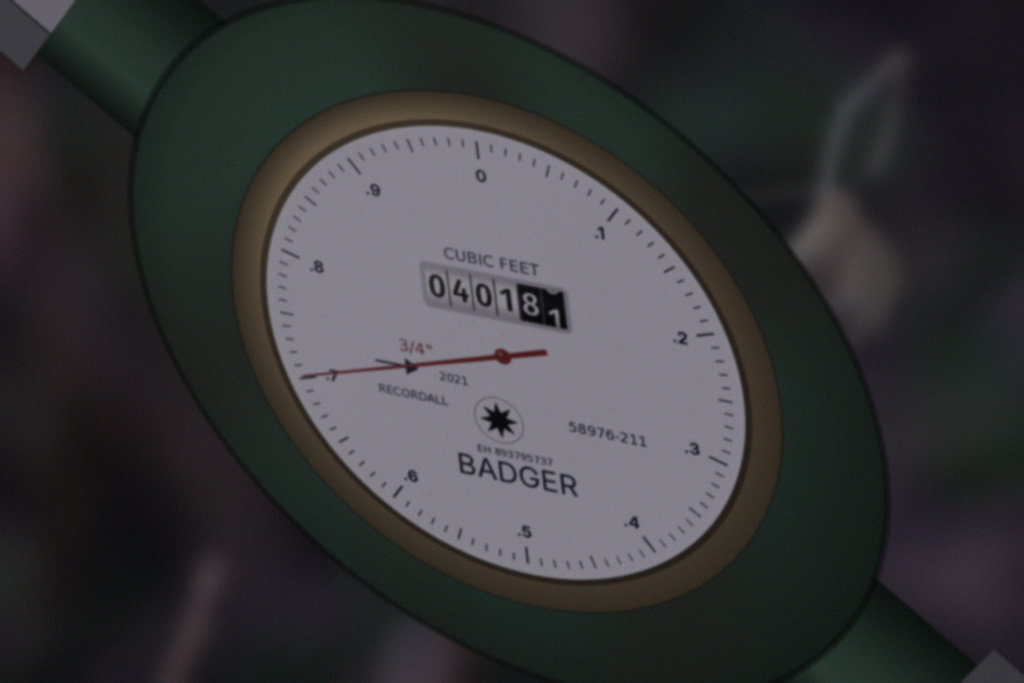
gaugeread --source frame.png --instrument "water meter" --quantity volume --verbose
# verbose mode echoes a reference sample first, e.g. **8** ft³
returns **40180.70** ft³
